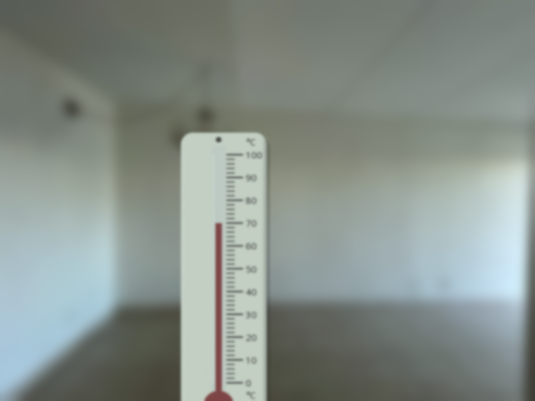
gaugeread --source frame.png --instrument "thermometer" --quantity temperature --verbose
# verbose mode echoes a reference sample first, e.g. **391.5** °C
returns **70** °C
